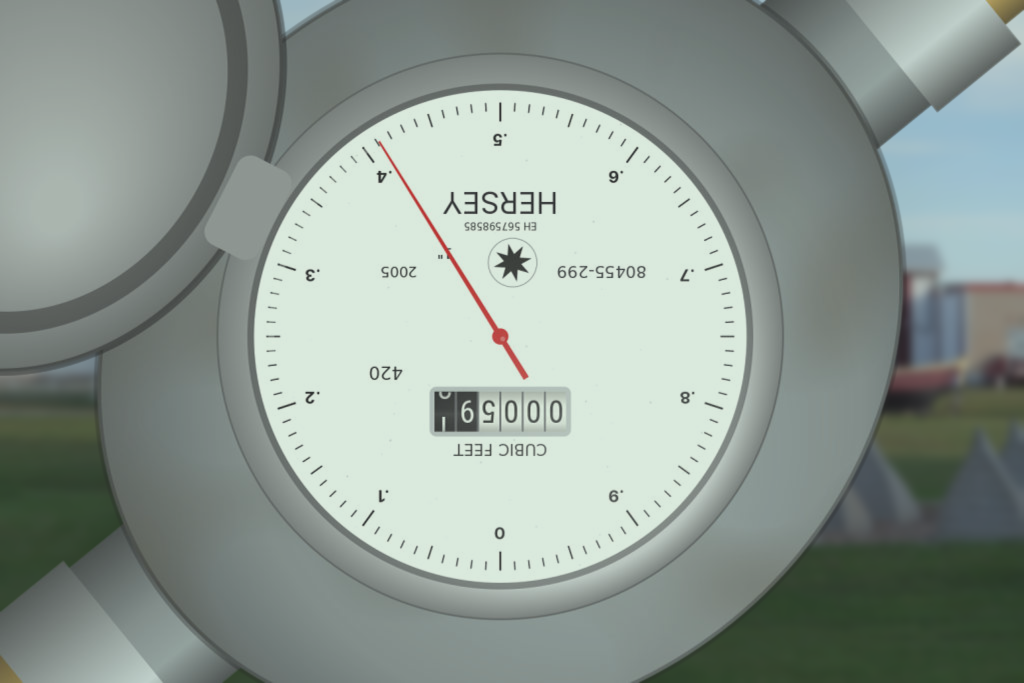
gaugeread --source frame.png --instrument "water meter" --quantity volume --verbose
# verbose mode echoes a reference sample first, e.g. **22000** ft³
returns **591.41** ft³
